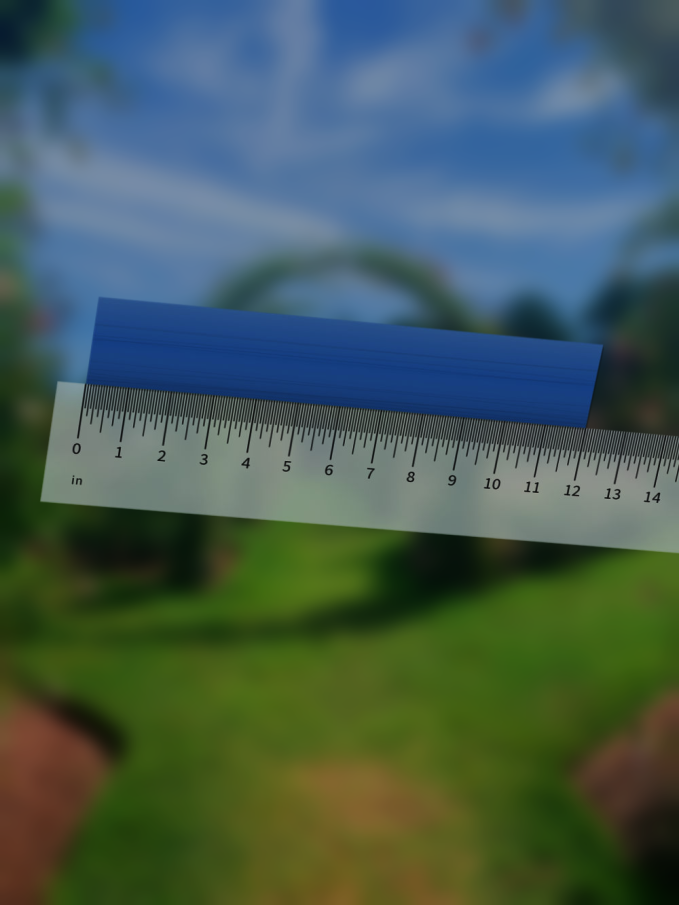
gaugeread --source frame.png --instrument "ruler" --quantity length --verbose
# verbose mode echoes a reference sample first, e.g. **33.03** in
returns **12** in
